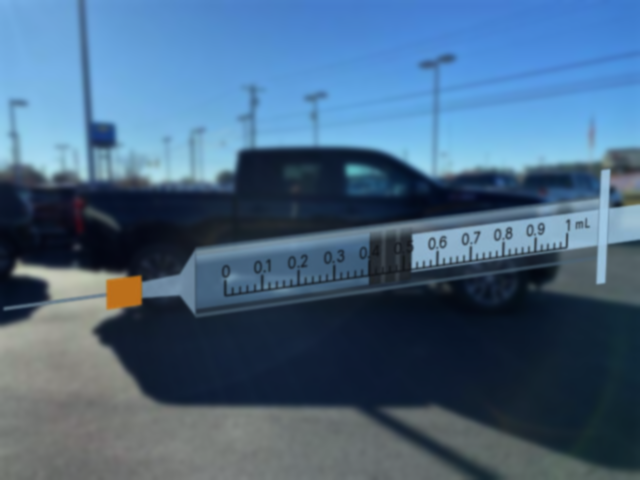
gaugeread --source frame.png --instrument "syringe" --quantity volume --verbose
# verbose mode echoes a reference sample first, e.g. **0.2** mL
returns **0.4** mL
